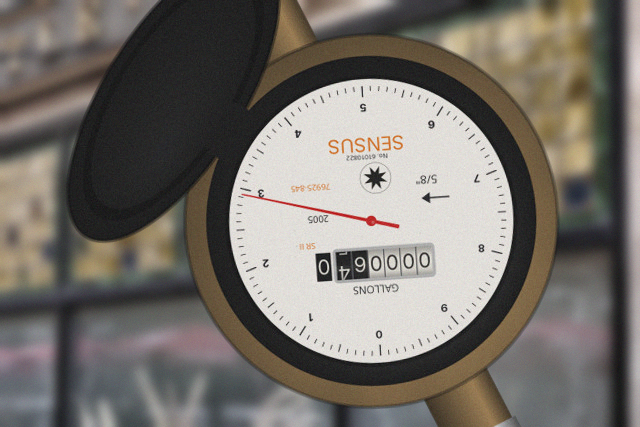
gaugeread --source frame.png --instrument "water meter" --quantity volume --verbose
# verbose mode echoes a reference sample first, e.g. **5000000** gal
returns **642.9** gal
